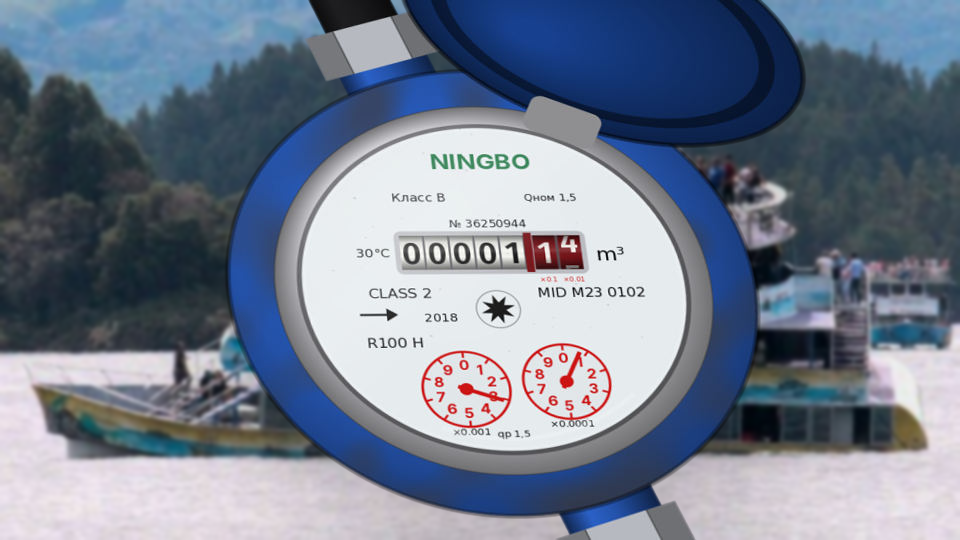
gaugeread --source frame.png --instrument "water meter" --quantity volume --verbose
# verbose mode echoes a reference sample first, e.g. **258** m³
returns **1.1430** m³
